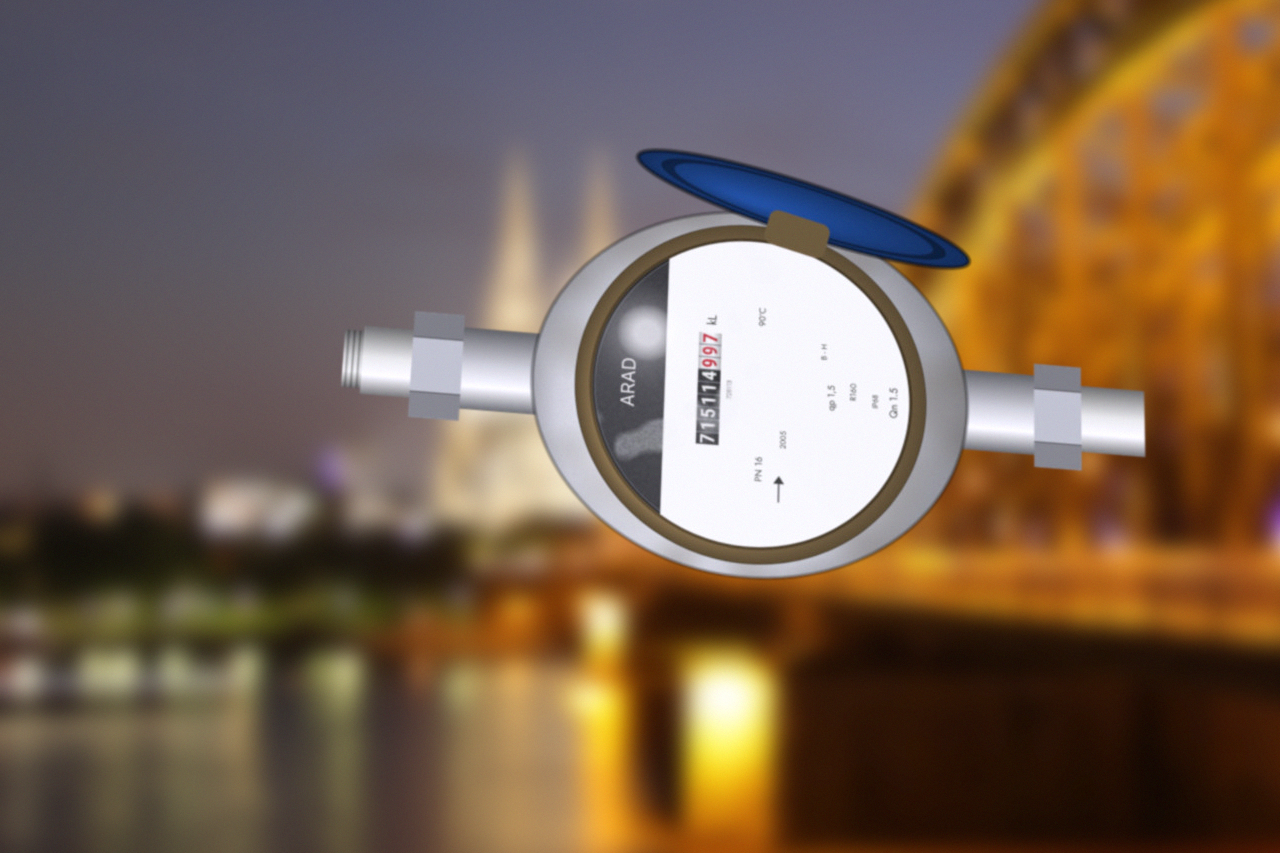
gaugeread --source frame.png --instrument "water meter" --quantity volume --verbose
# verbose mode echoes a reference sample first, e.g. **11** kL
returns **715114.997** kL
